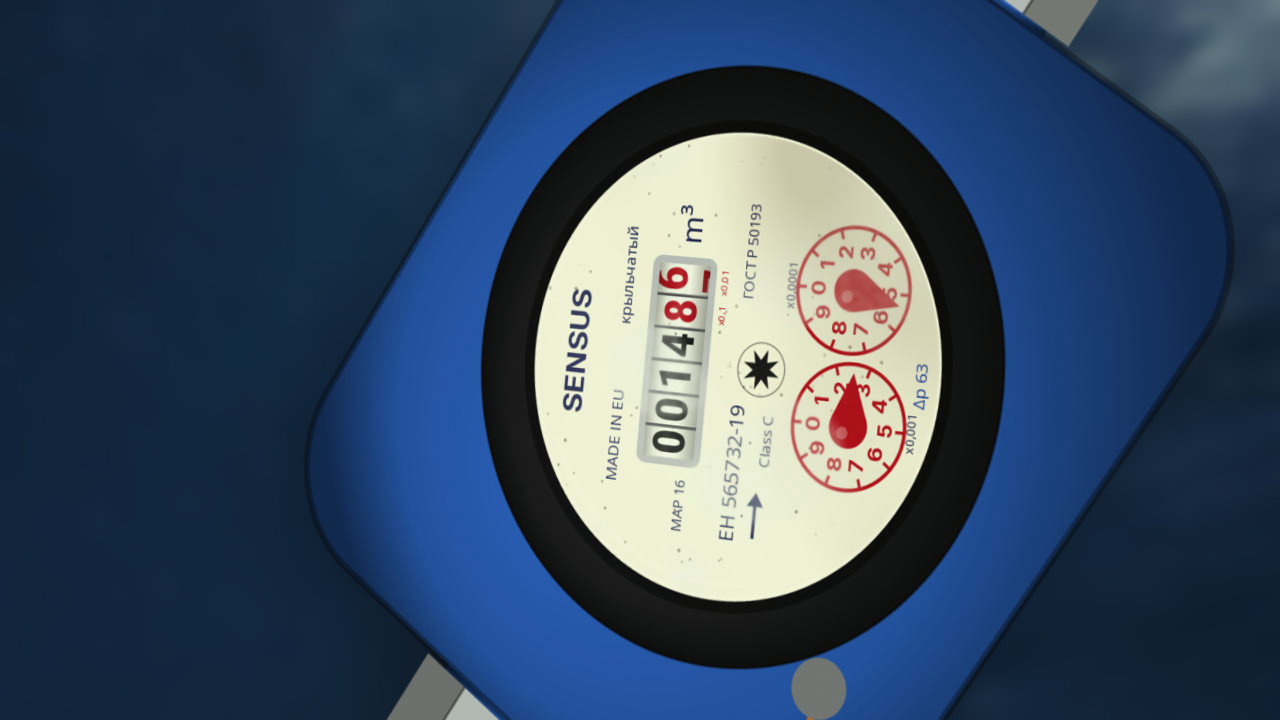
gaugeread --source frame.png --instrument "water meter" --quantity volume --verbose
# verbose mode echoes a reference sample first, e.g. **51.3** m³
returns **14.8625** m³
